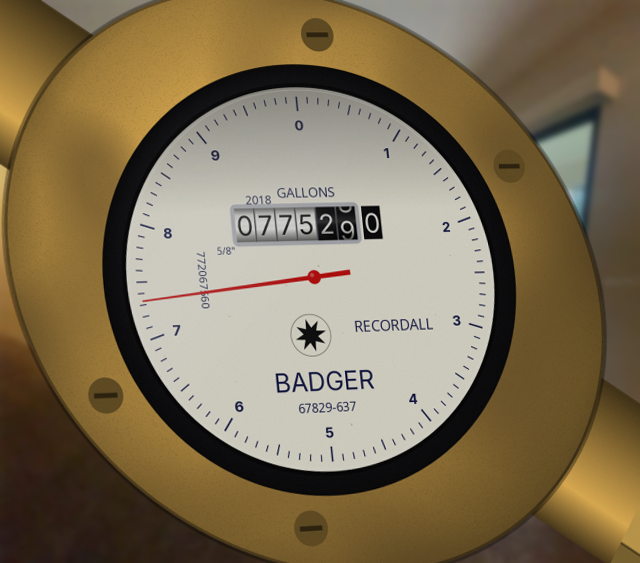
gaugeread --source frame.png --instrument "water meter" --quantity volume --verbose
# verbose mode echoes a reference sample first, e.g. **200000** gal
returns **775287.3** gal
